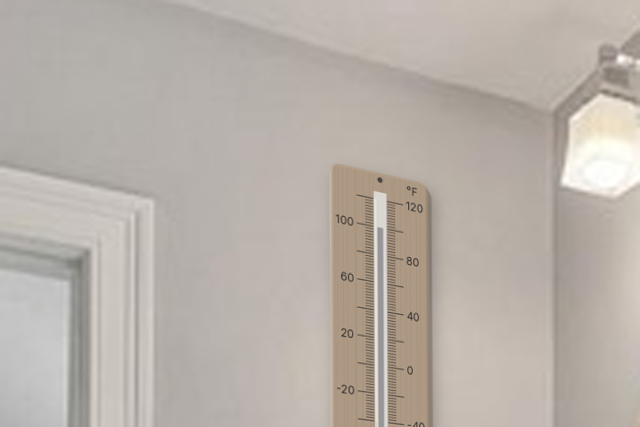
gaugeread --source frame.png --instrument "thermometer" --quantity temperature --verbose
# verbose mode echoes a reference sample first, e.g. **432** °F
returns **100** °F
